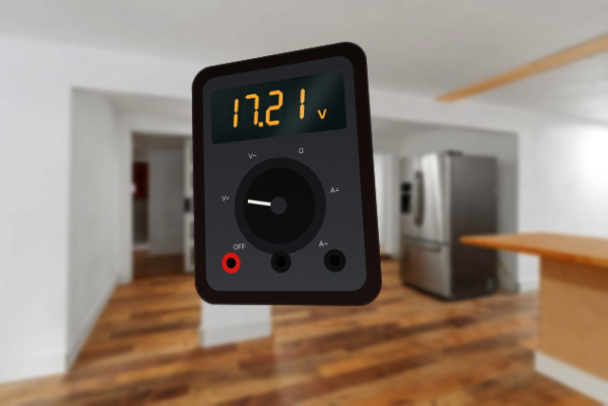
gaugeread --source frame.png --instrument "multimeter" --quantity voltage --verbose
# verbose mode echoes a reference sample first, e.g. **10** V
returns **17.21** V
